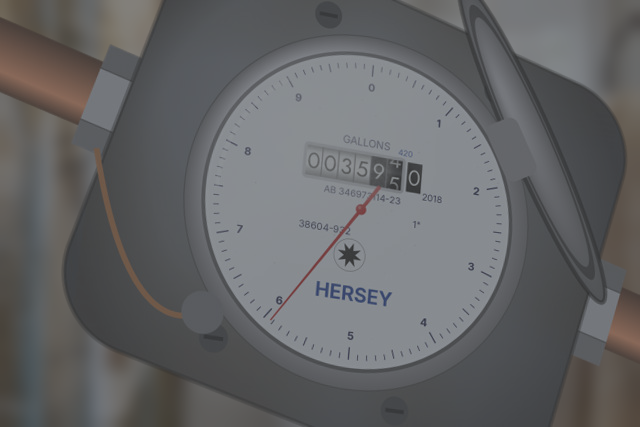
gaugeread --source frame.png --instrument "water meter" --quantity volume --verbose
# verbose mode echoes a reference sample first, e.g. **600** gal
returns **35945.9** gal
